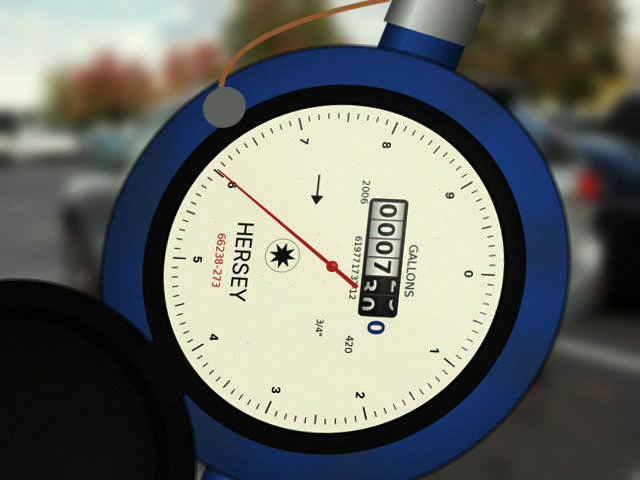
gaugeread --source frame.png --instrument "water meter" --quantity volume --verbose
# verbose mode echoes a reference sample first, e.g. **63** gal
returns **7296.0** gal
